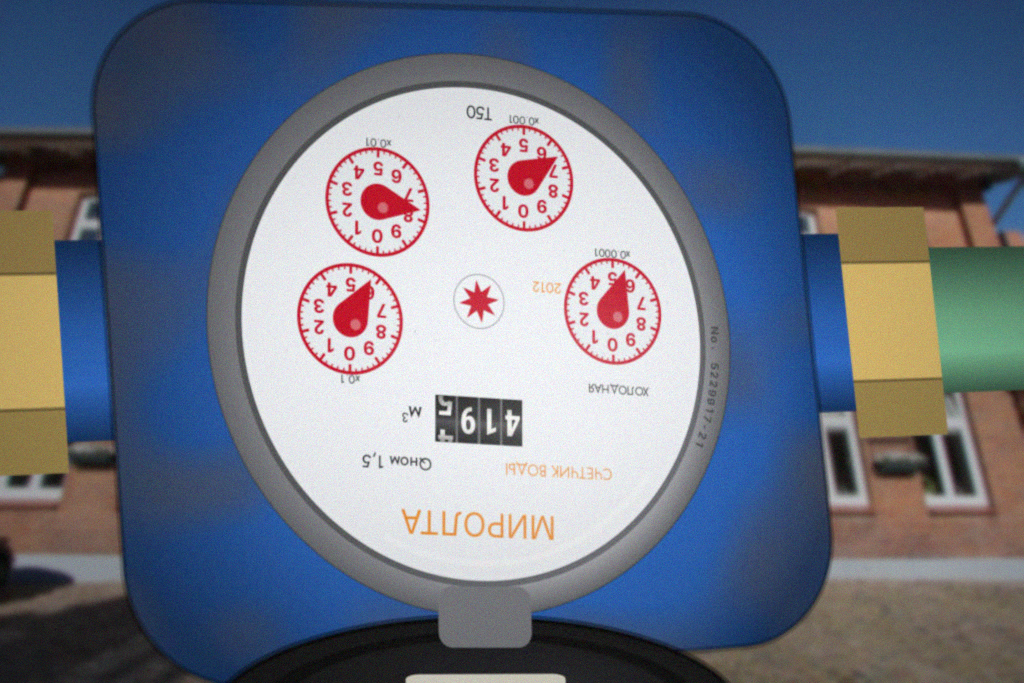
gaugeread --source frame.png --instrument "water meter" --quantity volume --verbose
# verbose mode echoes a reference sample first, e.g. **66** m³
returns **4194.5765** m³
